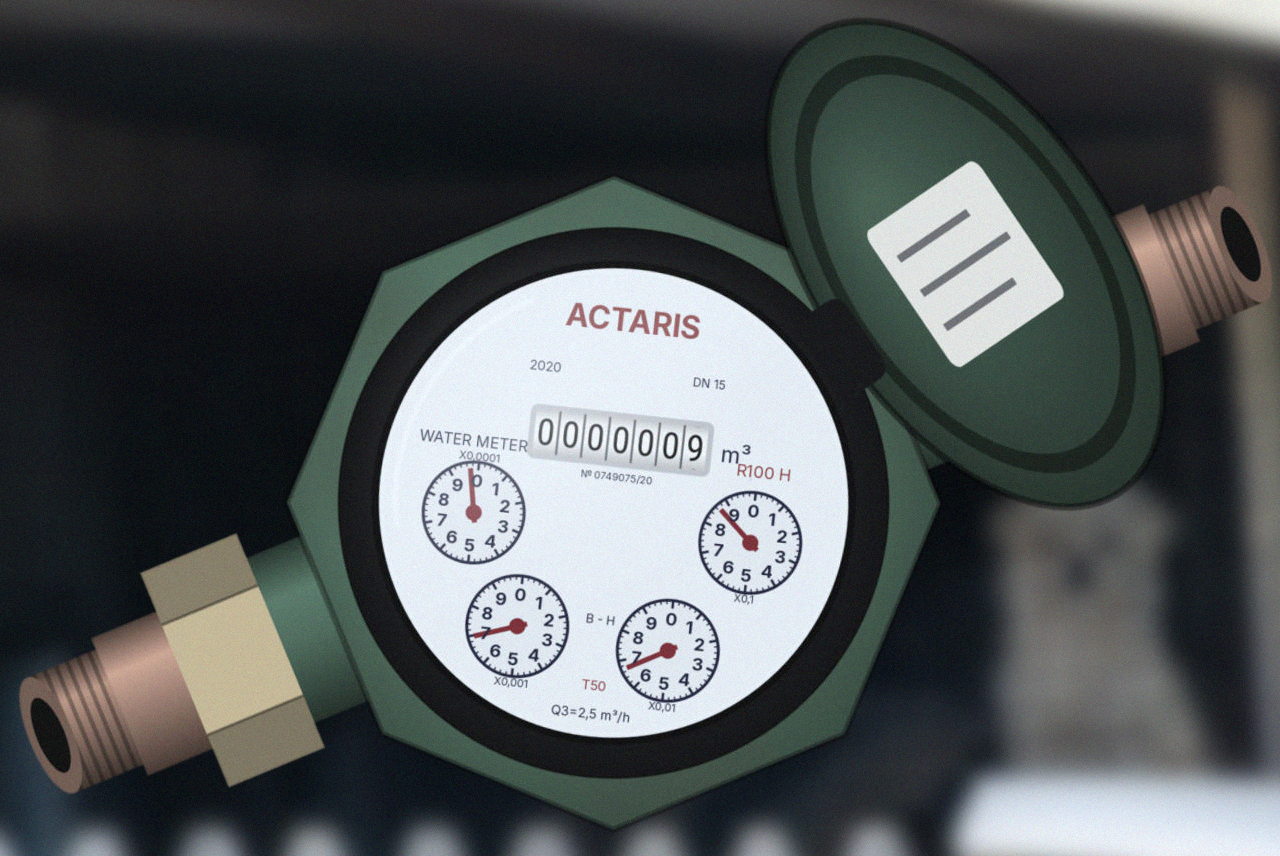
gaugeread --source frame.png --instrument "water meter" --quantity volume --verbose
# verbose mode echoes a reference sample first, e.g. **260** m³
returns **9.8669** m³
